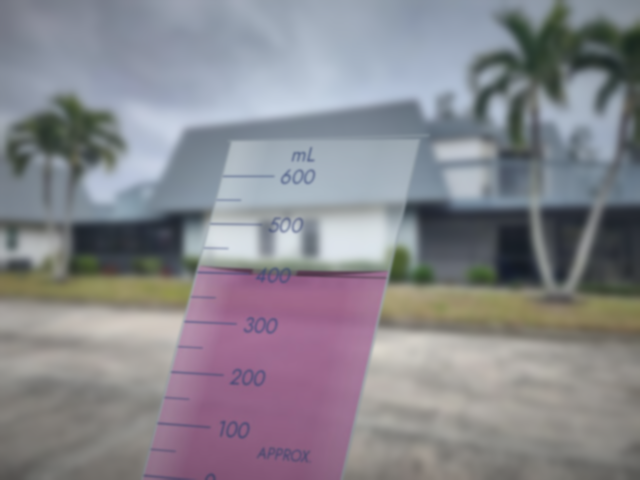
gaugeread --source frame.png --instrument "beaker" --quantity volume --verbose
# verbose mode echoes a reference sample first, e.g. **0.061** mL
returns **400** mL
